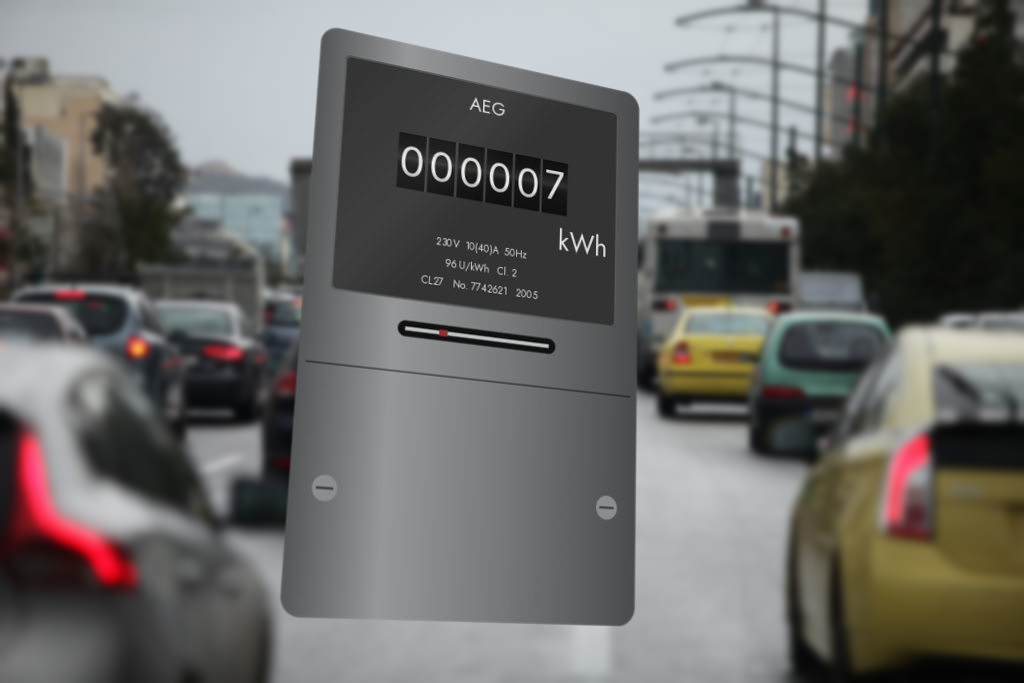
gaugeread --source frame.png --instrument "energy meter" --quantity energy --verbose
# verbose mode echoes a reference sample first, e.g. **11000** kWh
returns **7** kWh
